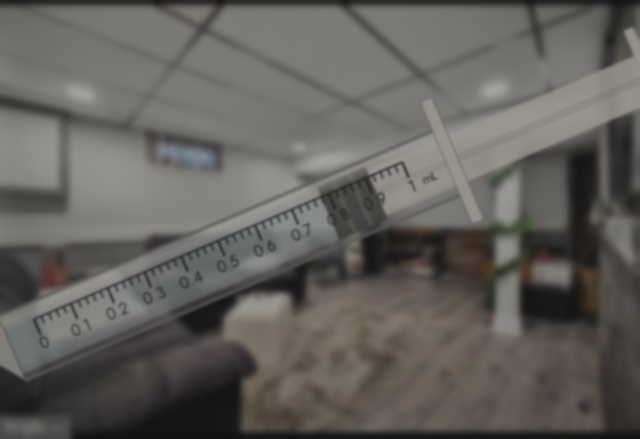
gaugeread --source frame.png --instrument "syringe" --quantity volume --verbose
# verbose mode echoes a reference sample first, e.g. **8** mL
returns **0.78** mL
